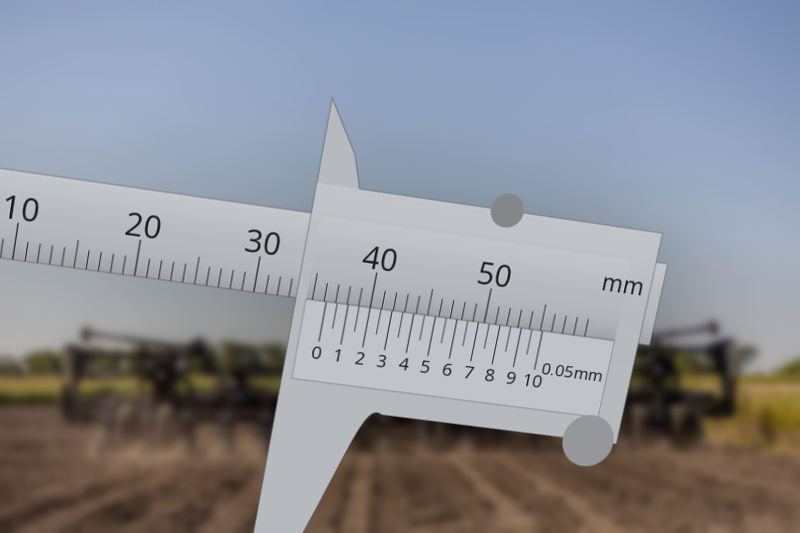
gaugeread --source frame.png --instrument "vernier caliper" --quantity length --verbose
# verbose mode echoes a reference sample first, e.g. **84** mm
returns **36.2** mm
